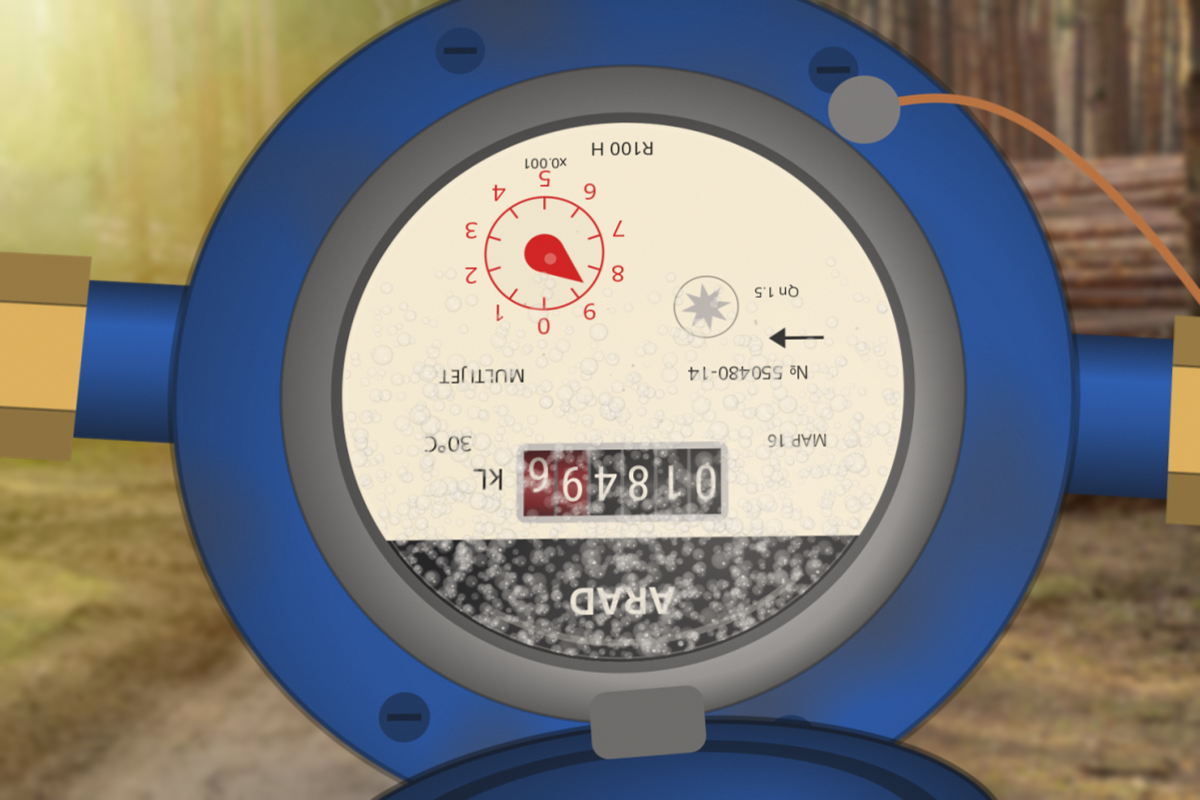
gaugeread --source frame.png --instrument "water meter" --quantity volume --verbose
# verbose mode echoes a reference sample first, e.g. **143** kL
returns **184.958** kL
